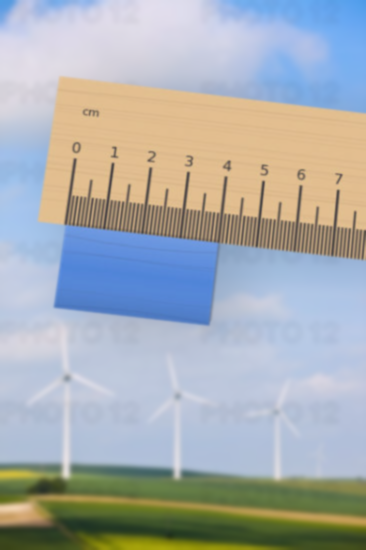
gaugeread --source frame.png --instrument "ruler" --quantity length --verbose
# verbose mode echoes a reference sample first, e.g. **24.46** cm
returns **4** cm
